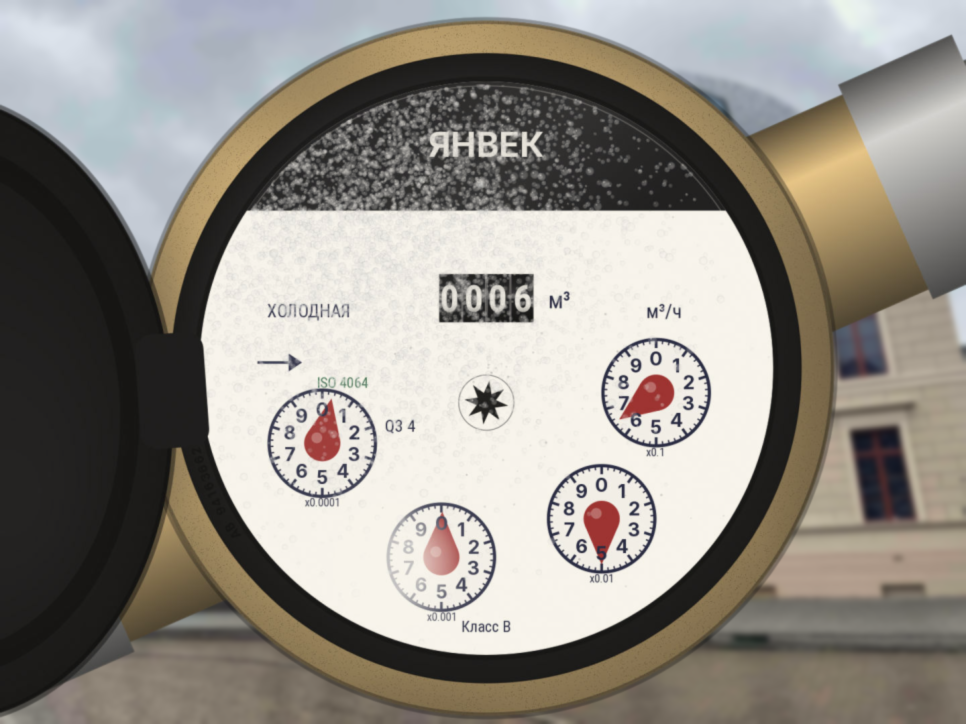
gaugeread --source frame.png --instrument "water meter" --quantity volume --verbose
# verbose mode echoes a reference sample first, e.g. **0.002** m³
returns **6.6500** m³
